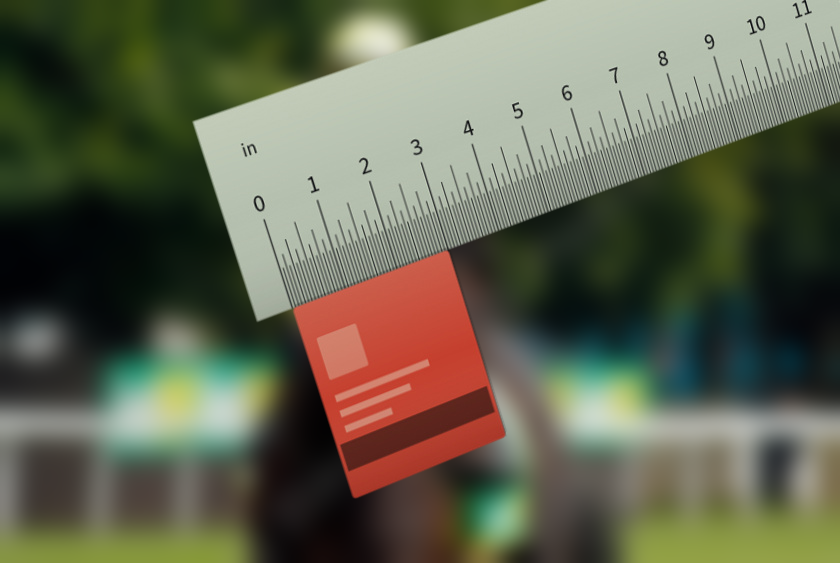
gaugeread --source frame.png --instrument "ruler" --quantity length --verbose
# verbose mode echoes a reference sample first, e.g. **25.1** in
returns **3** in
